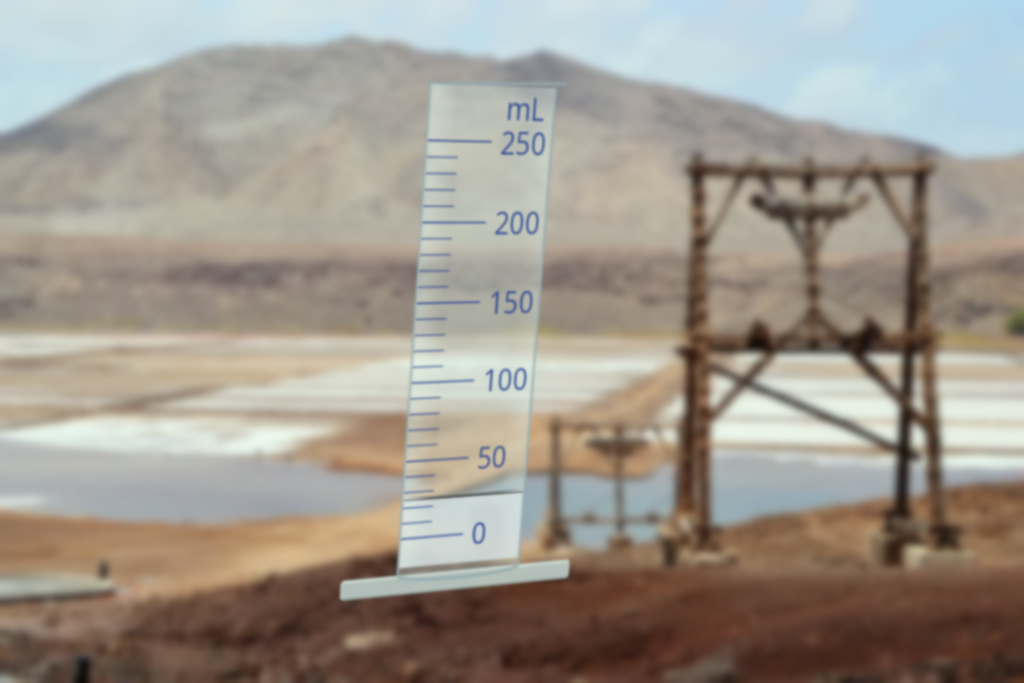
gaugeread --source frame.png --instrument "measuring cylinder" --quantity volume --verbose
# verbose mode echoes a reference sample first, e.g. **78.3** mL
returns **25** mL
